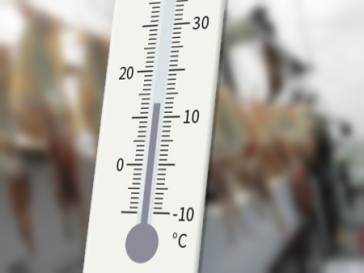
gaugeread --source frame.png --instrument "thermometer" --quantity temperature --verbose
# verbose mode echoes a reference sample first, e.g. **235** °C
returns **13** °C
